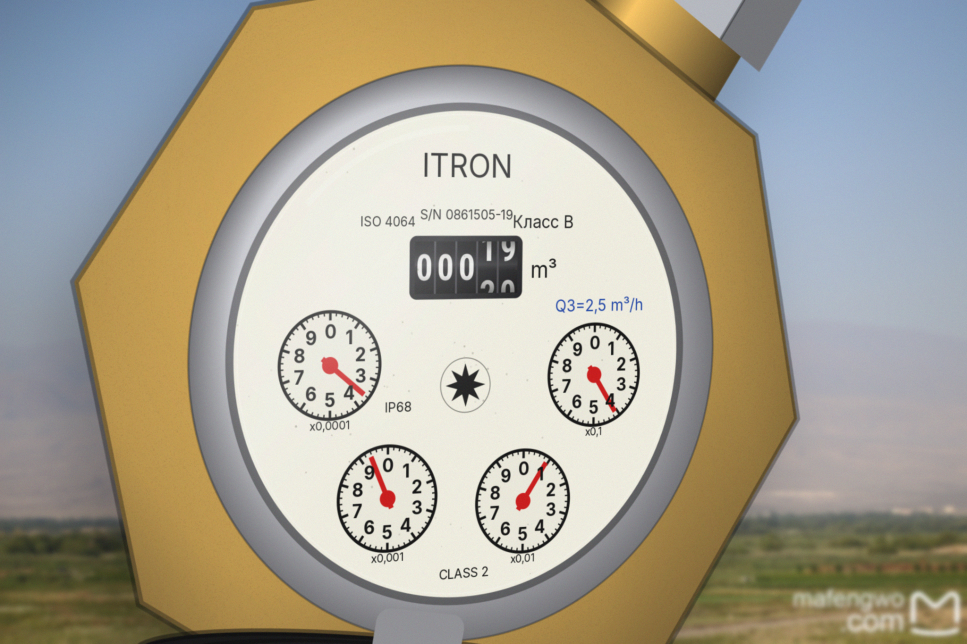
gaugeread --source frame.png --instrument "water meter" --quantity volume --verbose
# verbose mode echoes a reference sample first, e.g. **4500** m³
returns **19.4093** m³
